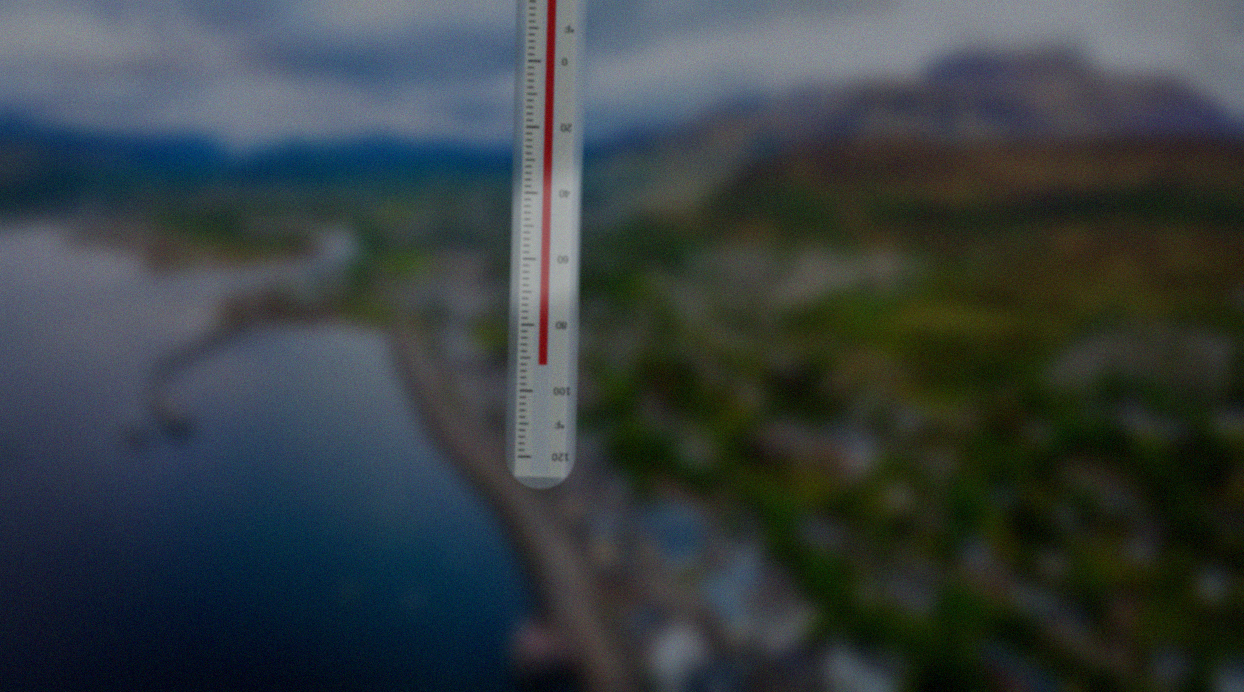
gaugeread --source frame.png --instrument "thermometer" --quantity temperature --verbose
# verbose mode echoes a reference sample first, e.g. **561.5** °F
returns **92** °F
